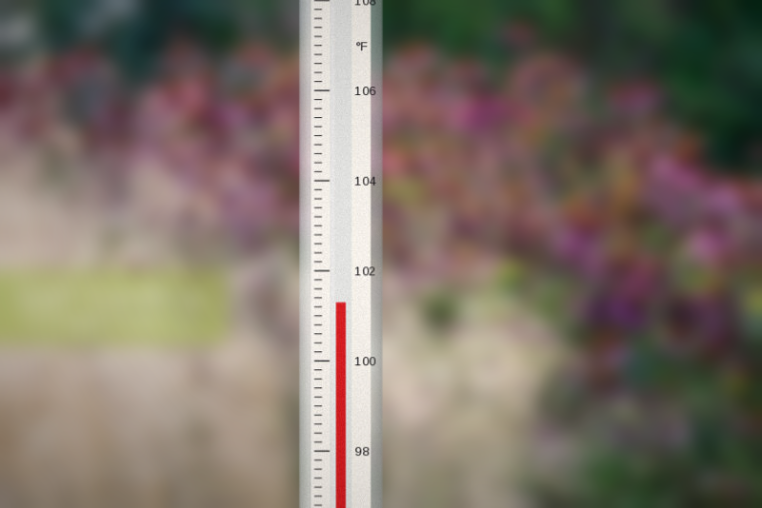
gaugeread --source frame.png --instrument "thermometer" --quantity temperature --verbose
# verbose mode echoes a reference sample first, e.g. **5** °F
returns **101.3** °F
